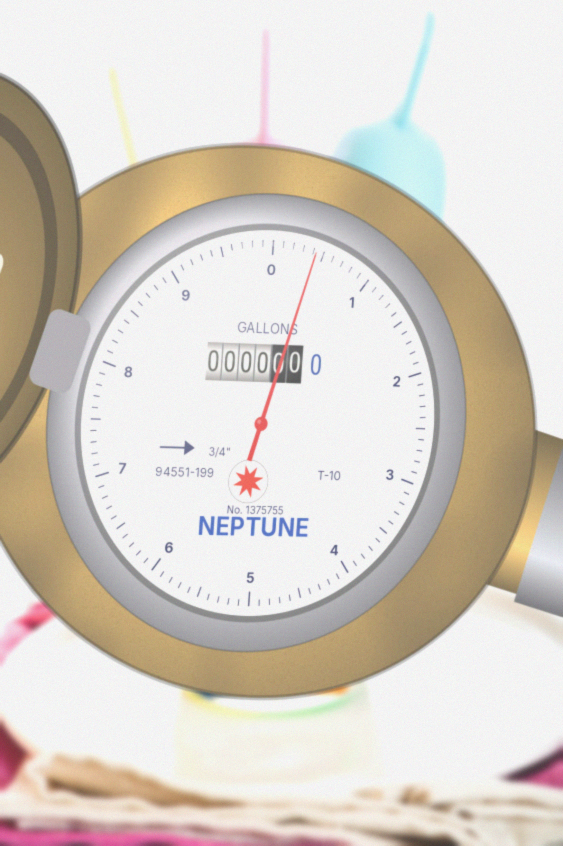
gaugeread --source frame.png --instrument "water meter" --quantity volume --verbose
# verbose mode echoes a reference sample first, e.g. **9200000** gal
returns **0.4** gal
